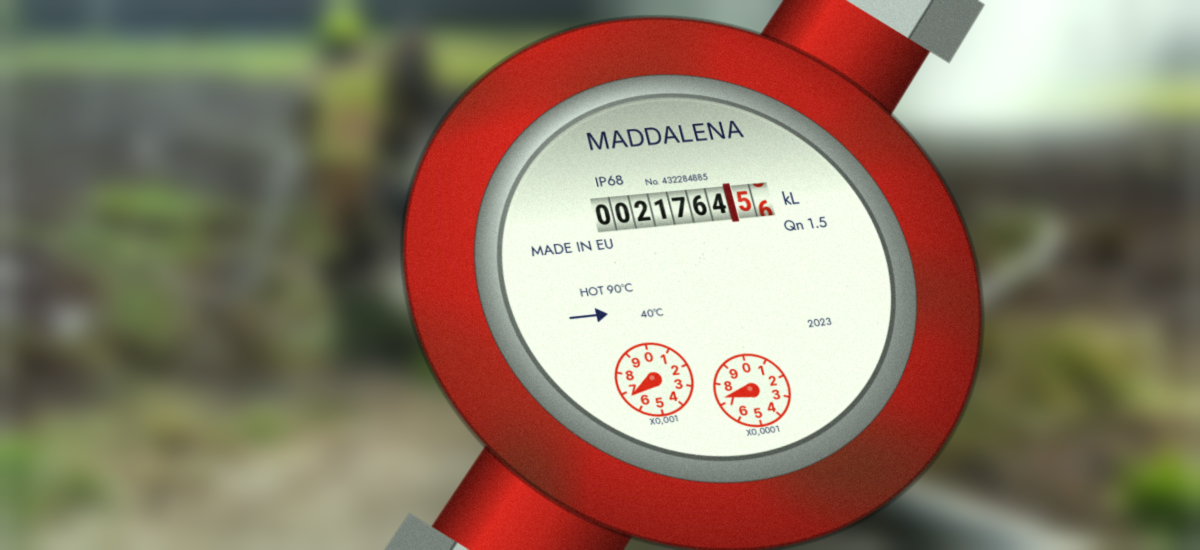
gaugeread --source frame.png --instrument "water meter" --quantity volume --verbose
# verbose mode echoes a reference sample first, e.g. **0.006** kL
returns **21764.5567** kL
